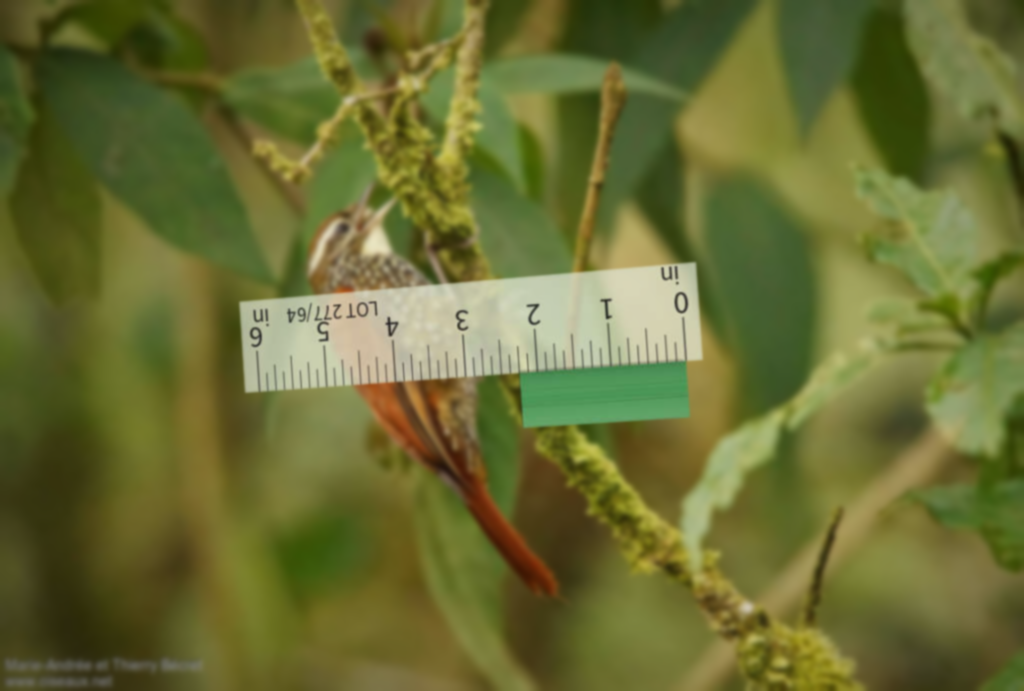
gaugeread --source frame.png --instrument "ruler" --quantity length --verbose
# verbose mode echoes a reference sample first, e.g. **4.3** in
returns **2.25** in
